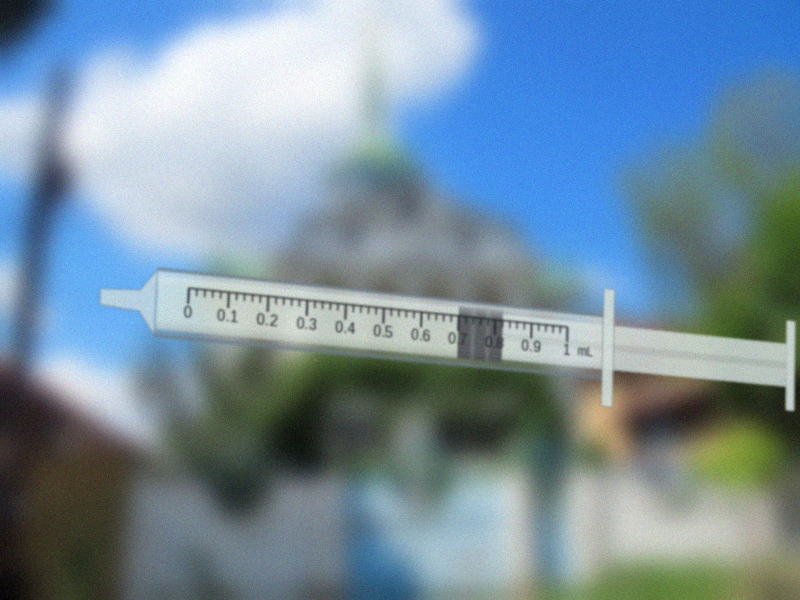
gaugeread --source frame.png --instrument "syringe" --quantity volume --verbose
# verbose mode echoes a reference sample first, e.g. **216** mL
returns **0.7** mL
